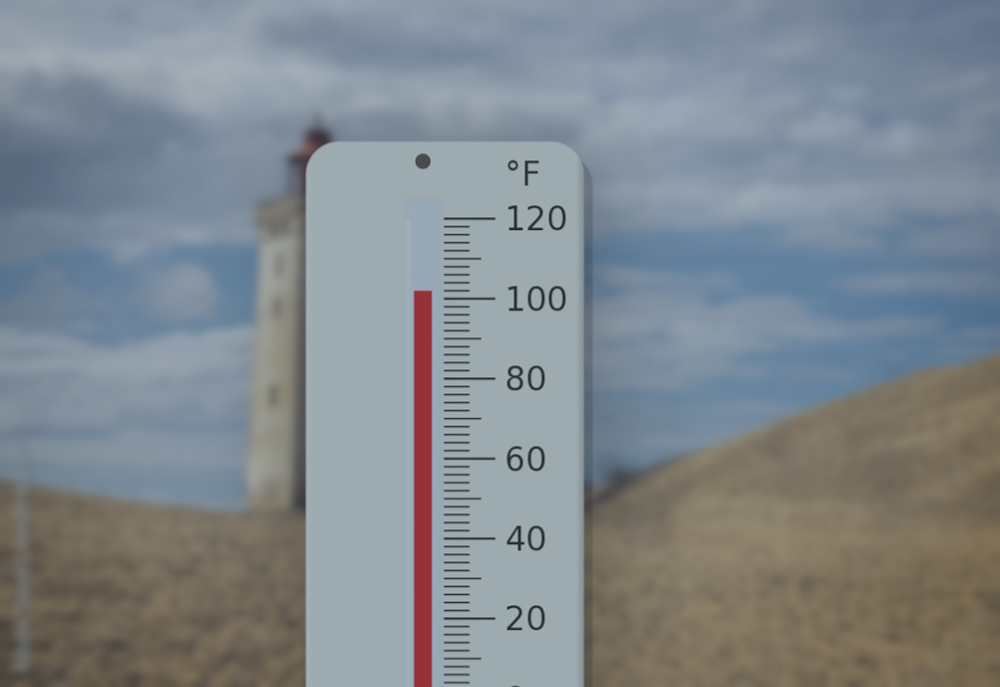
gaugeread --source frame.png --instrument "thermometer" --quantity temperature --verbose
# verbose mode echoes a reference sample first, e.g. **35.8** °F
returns **102** °F
